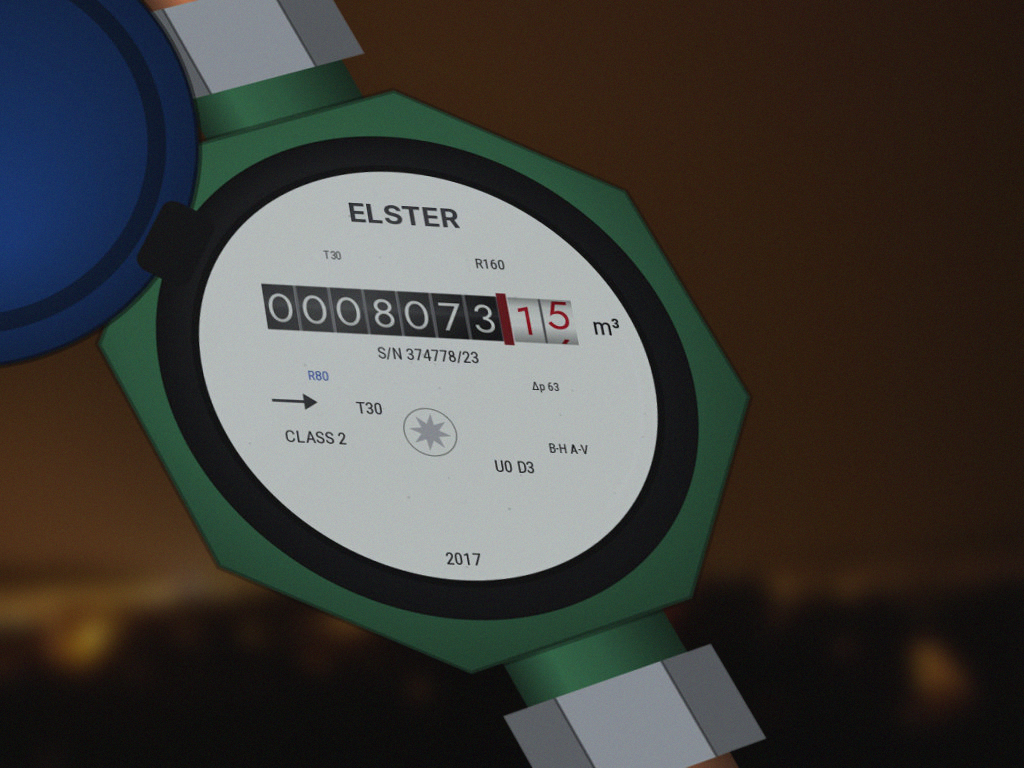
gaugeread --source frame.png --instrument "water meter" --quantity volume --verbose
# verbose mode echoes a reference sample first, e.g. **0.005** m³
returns **8073.15** m³
